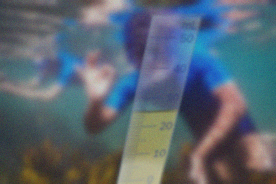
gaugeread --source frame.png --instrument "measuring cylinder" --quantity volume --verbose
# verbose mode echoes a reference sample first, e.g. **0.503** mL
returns **25** mL
